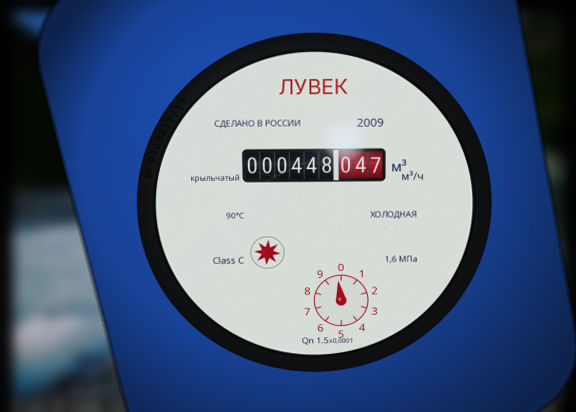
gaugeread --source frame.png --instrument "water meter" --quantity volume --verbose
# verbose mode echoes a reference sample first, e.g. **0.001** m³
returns **448.0469** m³
